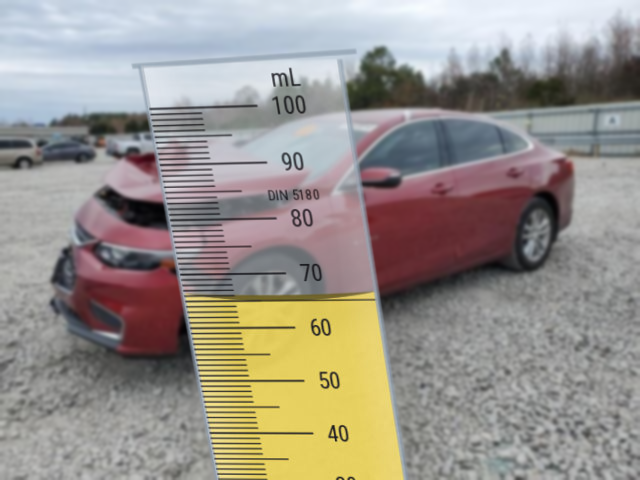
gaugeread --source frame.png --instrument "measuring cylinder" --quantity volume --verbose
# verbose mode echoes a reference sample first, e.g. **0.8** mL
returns **65** mL
